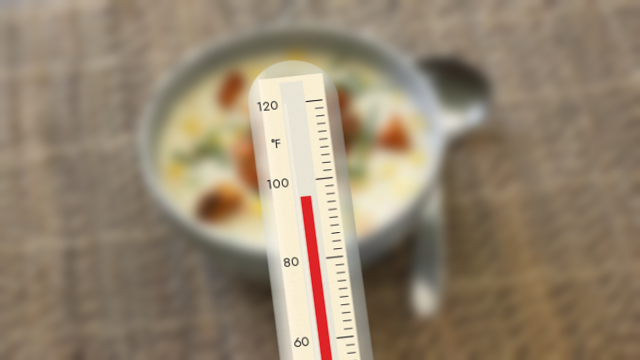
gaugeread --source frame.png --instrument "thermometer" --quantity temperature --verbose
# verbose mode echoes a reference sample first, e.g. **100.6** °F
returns **96** °F
